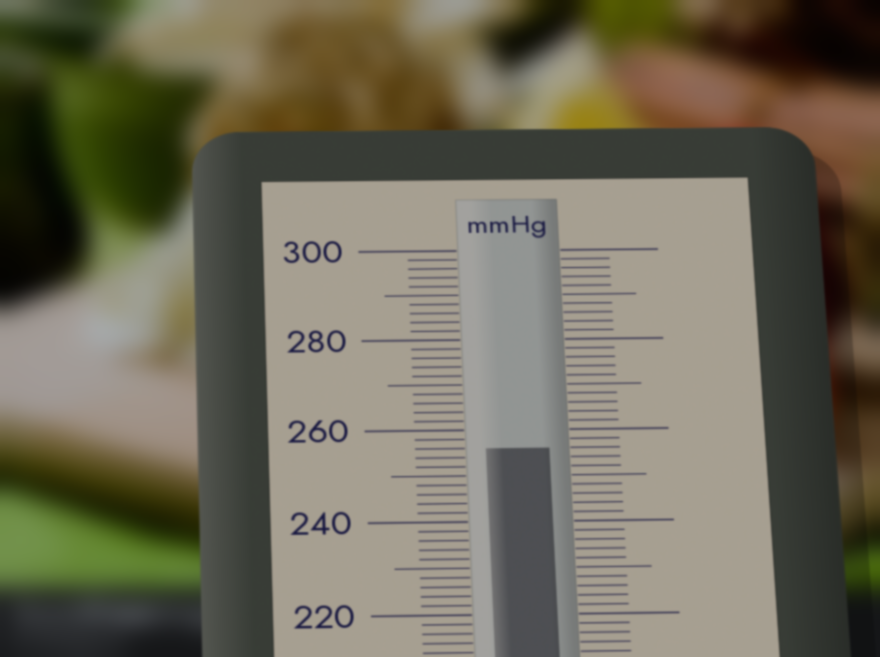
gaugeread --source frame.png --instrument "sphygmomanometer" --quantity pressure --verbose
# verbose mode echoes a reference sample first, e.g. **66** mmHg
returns **256** mmHg
